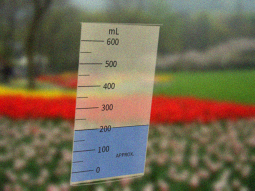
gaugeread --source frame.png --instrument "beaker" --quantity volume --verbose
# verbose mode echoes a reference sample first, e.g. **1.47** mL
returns **200** mL
